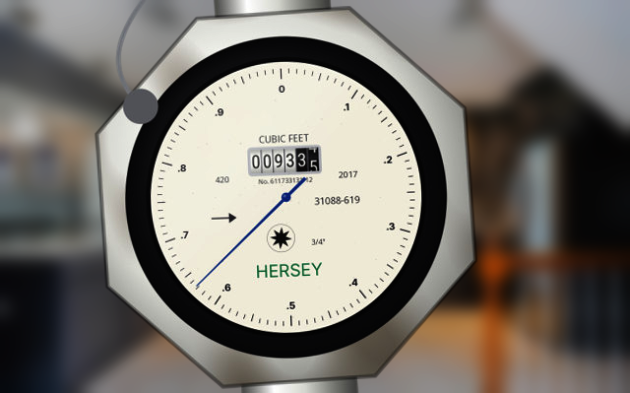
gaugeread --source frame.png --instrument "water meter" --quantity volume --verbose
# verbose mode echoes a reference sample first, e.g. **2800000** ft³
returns **9334.63** ft³
